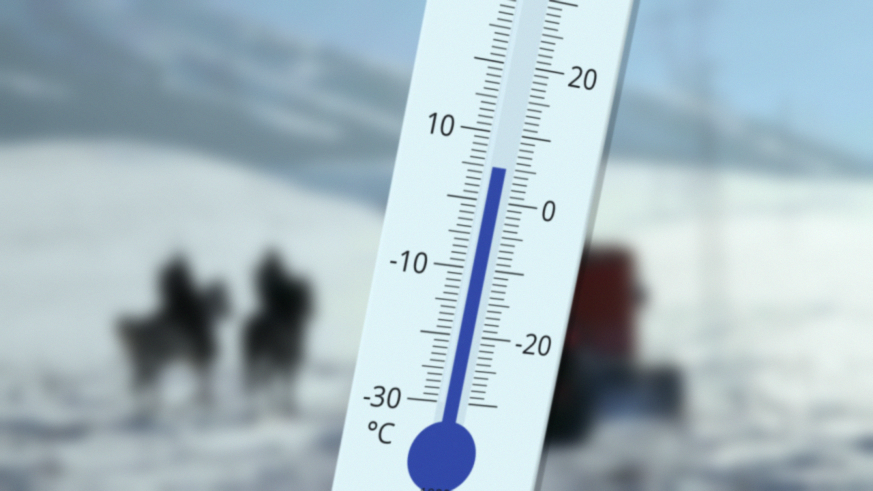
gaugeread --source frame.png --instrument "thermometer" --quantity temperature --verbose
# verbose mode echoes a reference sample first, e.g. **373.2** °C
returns **5** °C
